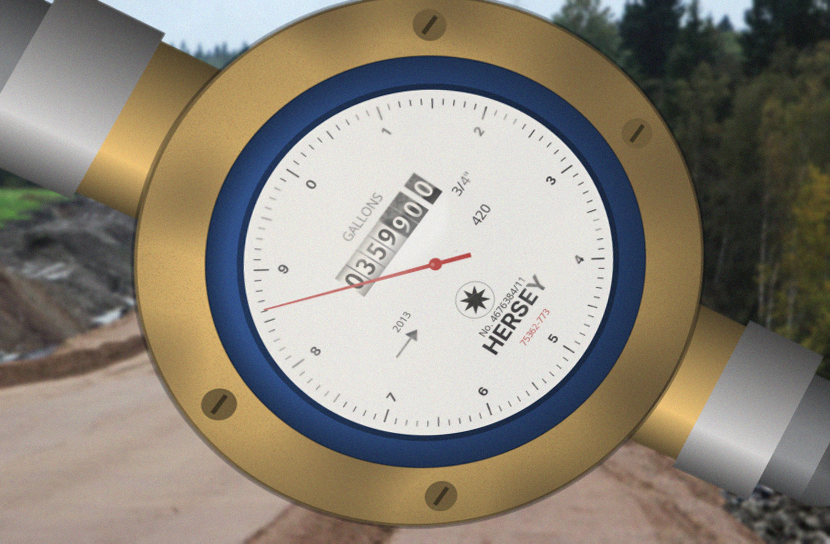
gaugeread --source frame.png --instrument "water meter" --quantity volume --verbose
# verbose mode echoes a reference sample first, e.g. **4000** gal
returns **359898.6** gal
